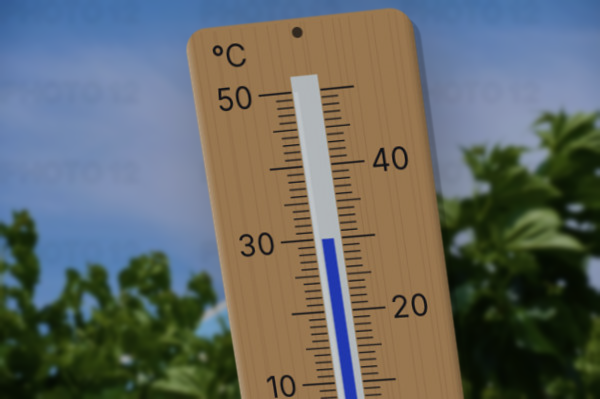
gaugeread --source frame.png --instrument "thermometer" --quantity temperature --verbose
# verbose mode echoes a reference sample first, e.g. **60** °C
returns **30** °C
